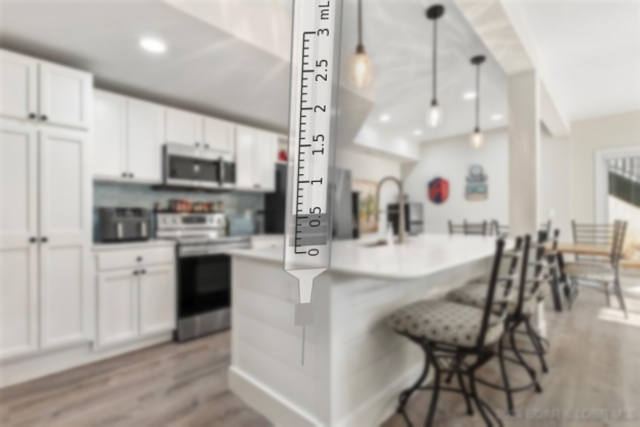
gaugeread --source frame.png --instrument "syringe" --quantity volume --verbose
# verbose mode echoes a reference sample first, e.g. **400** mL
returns **0.1** mL
